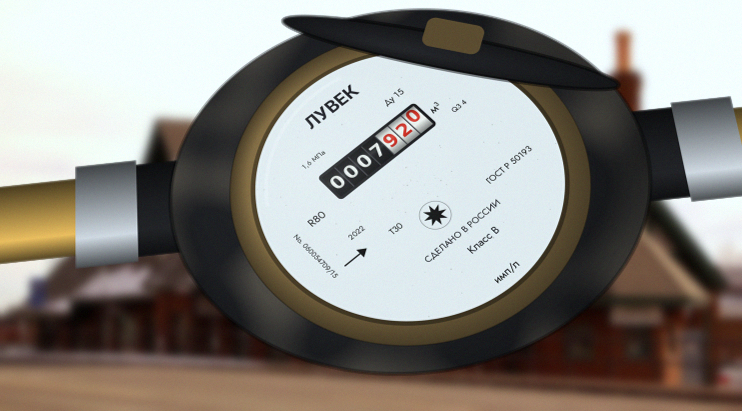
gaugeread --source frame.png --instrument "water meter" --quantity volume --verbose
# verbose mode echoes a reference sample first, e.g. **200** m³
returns **7.920** m³
